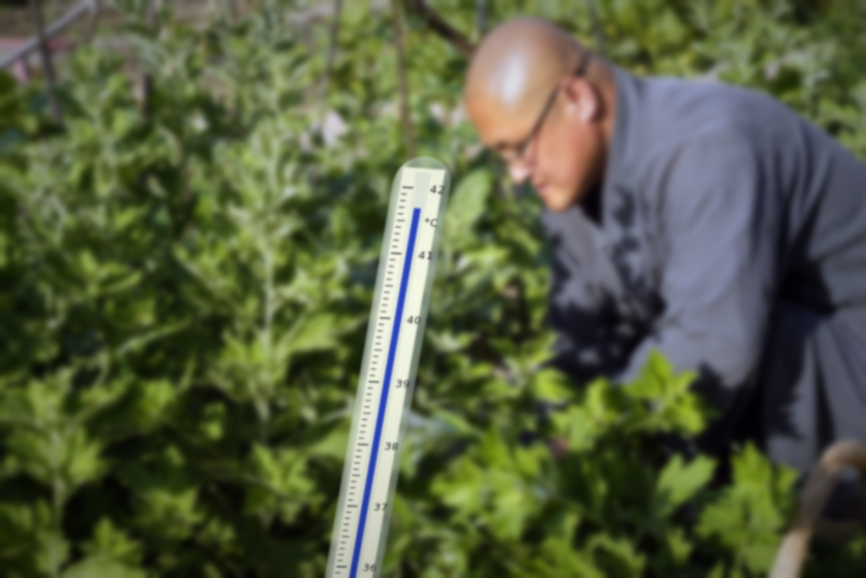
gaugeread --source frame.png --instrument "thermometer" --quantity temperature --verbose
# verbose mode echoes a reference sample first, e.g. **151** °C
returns **41.7** °C
